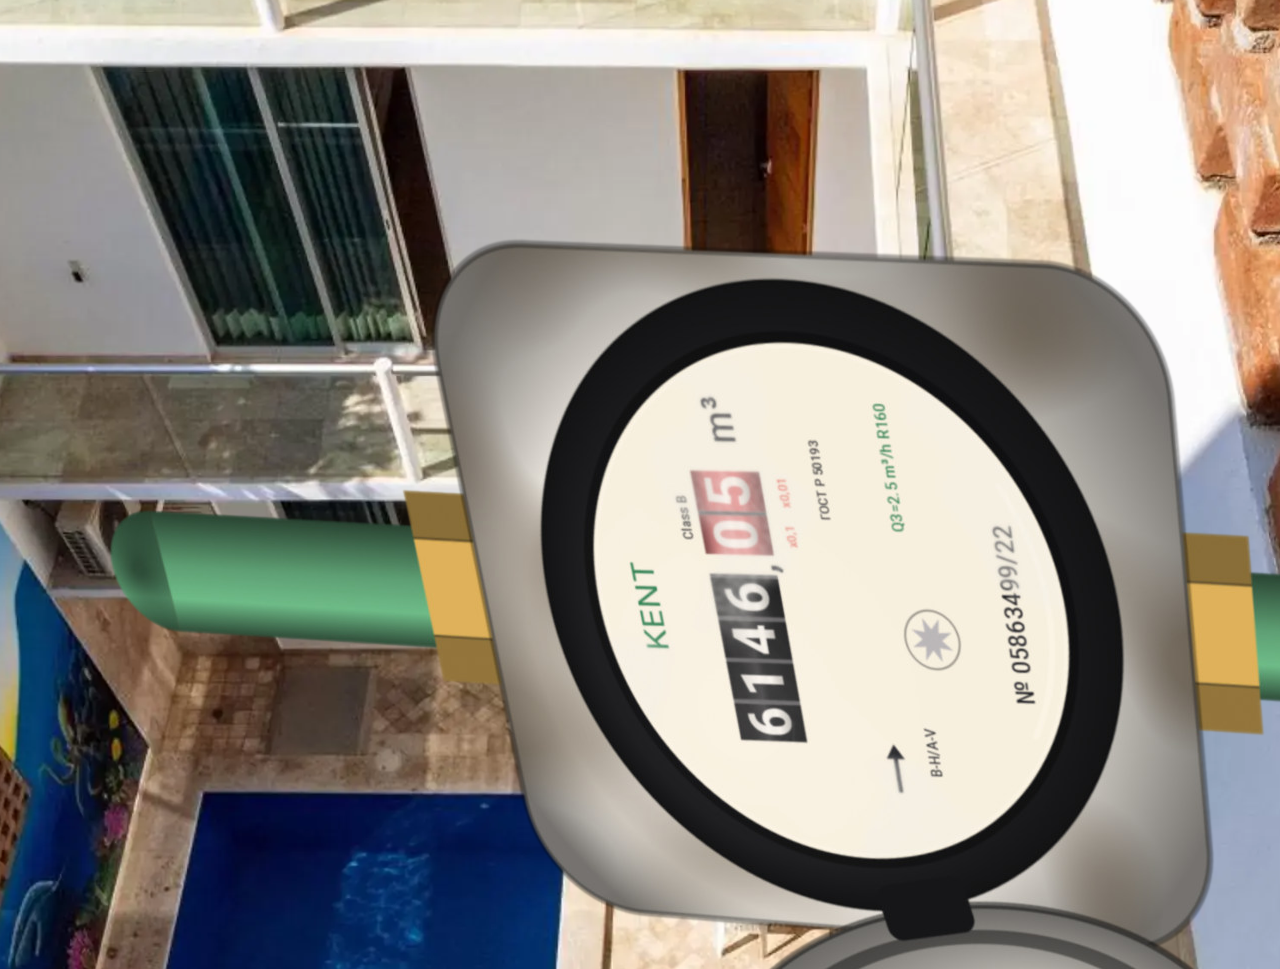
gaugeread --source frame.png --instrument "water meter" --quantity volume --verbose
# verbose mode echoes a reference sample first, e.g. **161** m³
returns **6146.05** m³
